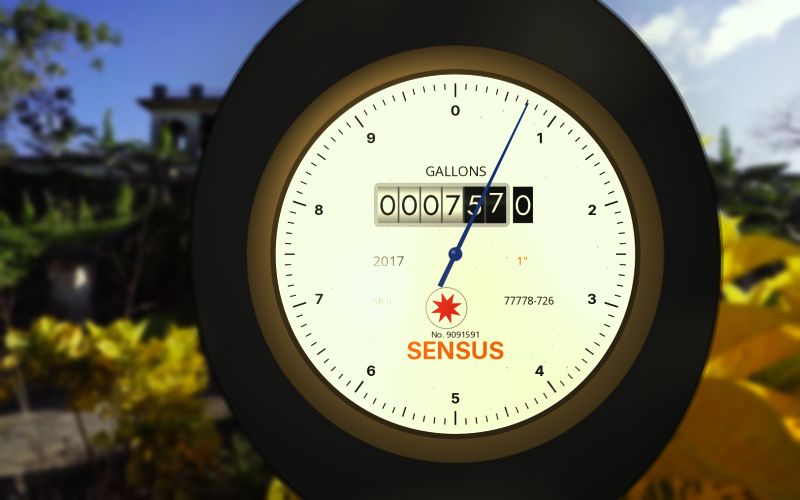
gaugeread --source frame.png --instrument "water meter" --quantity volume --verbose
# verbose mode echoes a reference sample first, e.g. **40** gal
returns **7570.7** gal
